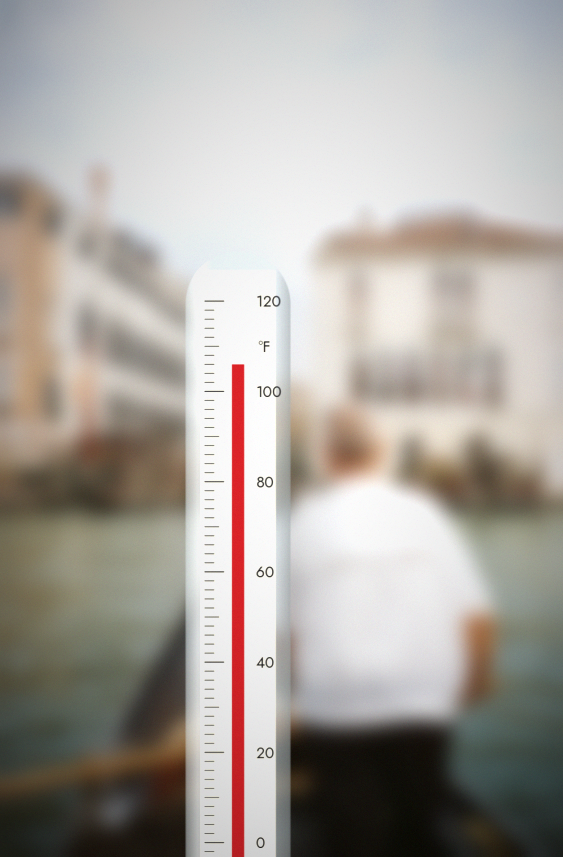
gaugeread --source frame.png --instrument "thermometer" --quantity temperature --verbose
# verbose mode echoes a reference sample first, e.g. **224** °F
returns **106** °F
